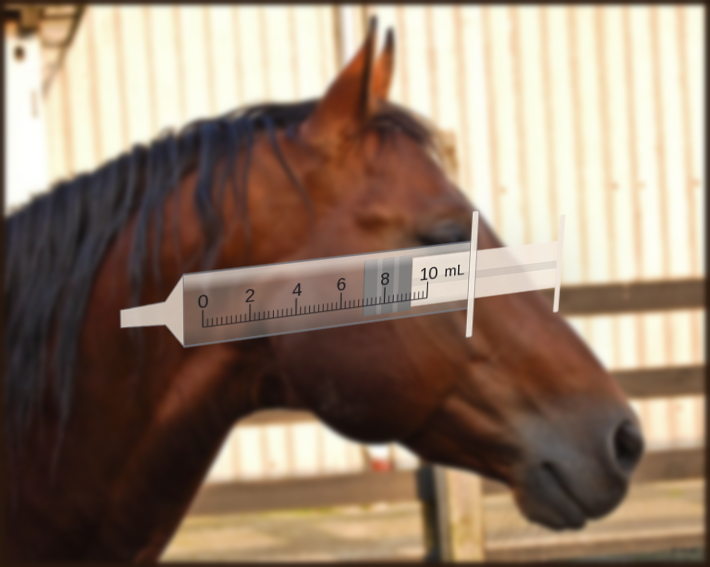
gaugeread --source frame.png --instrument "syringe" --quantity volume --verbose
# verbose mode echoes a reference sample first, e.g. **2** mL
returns **7** mL
